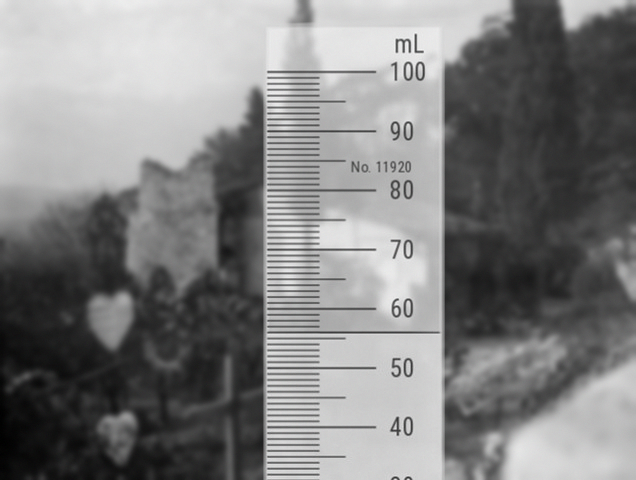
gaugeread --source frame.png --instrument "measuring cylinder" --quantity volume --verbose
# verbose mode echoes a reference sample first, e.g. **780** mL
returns **56** mL
